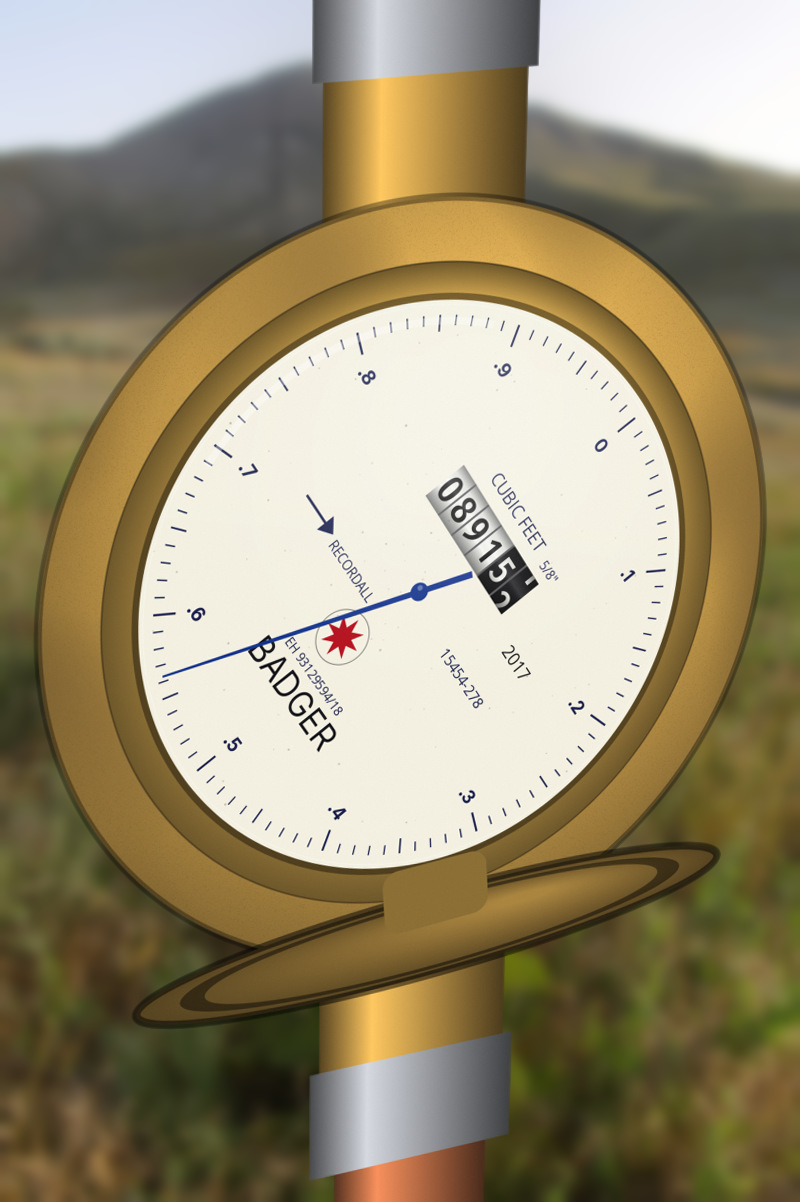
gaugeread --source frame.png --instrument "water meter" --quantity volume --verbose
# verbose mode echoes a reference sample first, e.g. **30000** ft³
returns **89151.56** ft³
